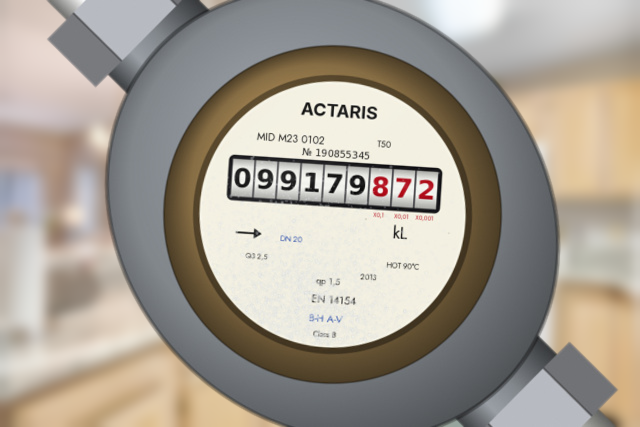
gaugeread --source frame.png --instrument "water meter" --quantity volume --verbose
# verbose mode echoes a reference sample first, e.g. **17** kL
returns **99179.872** kL
